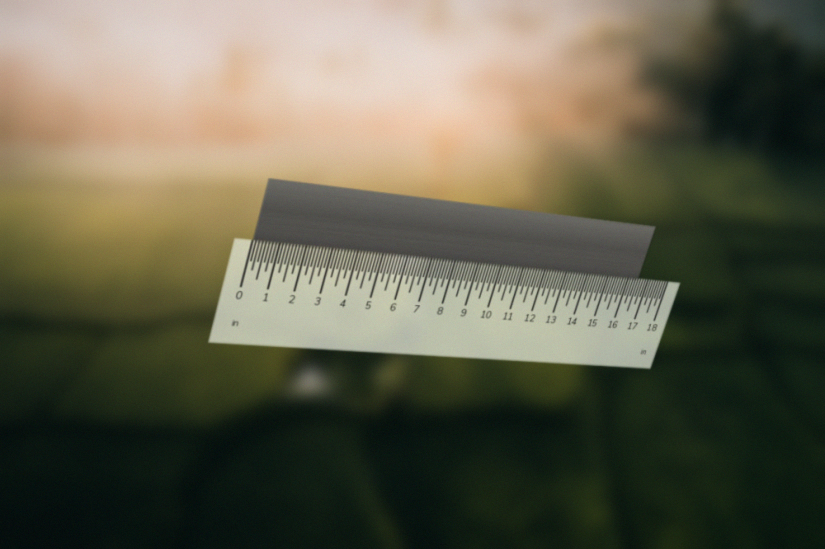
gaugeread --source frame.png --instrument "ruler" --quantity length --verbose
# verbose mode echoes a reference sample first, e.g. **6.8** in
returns **16.5** in
